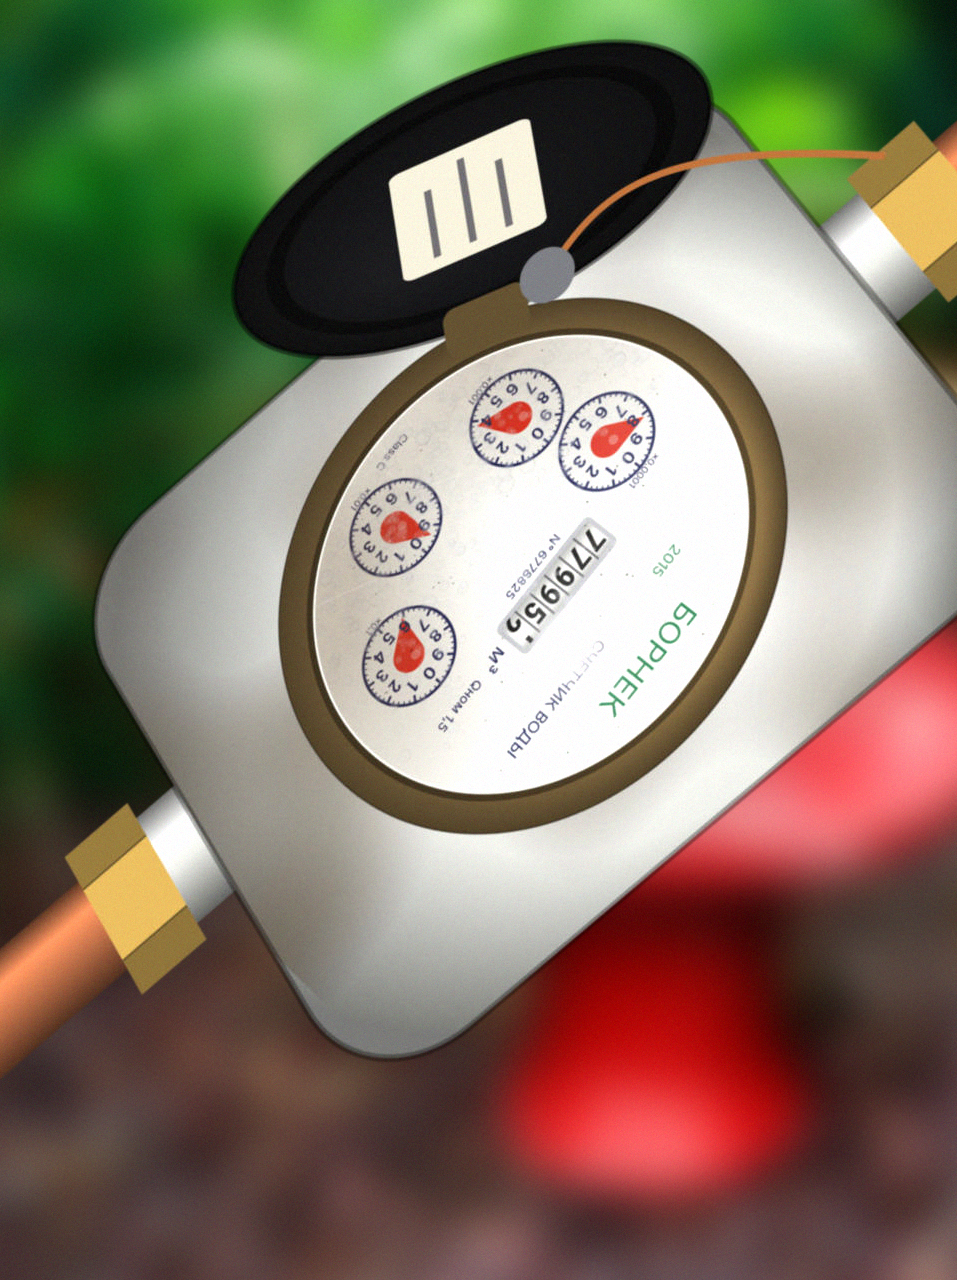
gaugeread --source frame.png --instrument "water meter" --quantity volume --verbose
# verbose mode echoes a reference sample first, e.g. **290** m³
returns **779951.5938** m³
